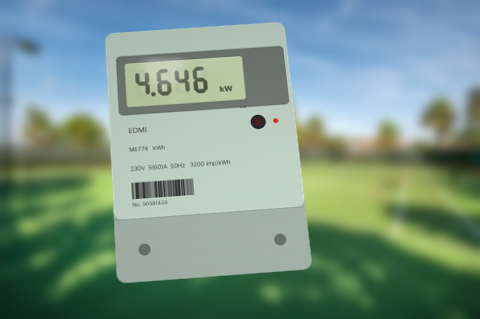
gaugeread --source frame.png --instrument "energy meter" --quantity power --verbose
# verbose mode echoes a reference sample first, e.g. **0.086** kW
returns **4.646** kW
